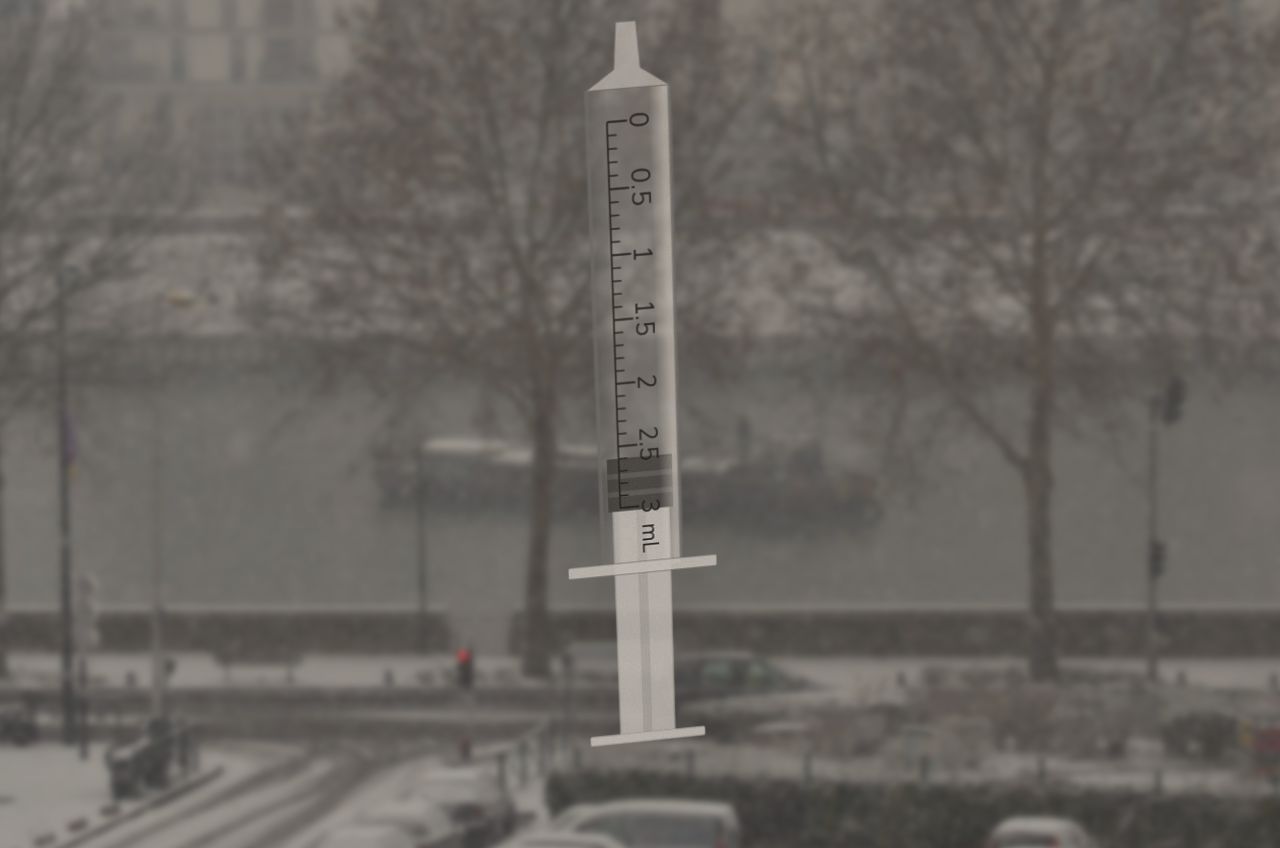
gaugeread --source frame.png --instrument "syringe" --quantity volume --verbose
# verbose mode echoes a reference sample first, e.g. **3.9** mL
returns **2.6** mL
